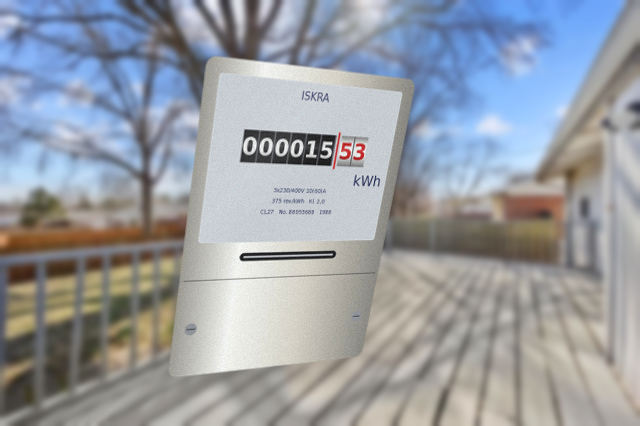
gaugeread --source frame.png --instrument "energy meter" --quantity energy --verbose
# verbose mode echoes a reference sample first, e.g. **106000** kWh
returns **15.53** kWh
